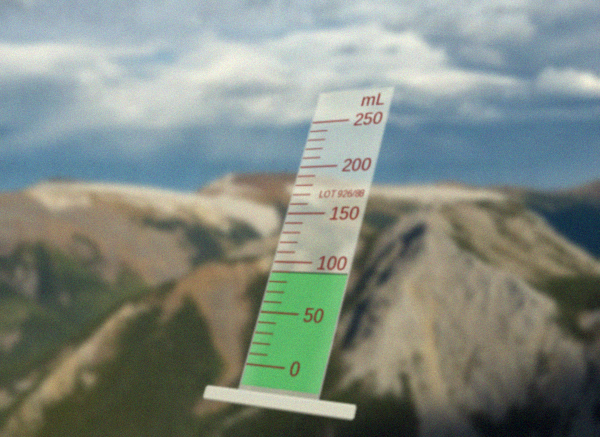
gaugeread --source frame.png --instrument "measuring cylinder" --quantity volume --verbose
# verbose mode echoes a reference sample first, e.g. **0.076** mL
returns **90** mL
